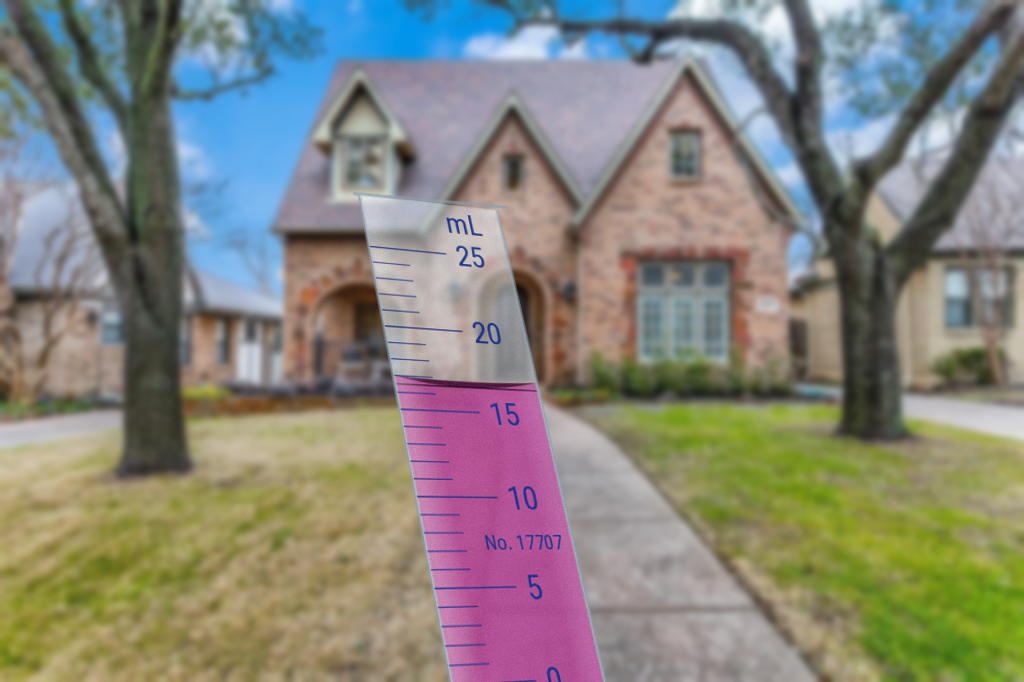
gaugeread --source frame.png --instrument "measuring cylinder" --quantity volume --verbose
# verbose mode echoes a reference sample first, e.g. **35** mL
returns **16.5** mL
